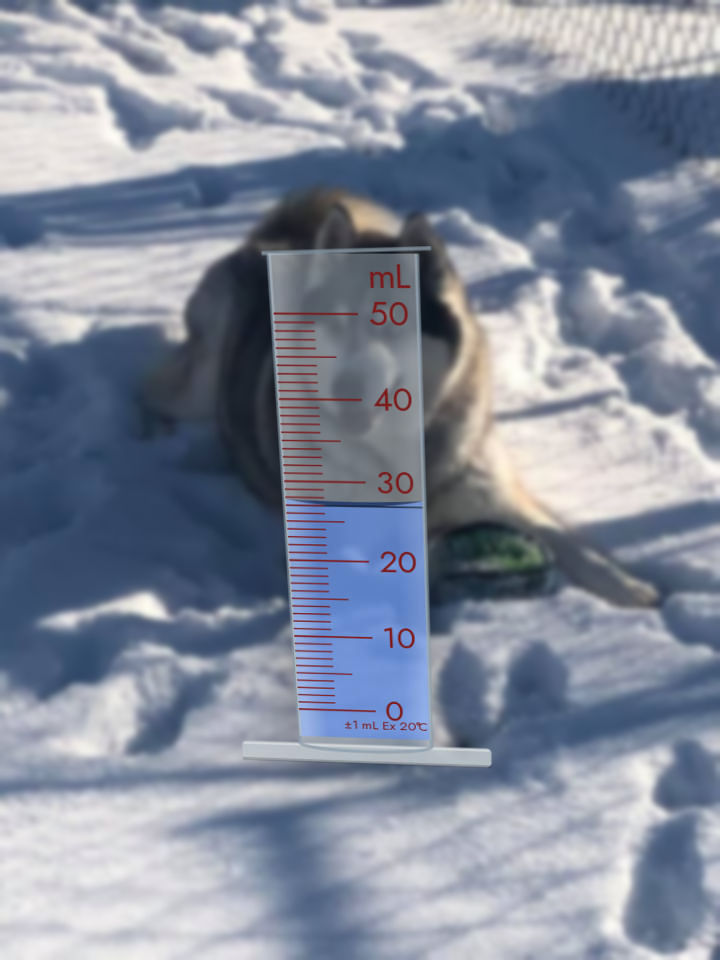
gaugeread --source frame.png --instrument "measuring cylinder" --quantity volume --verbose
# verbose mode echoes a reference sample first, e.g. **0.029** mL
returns **27** mL
